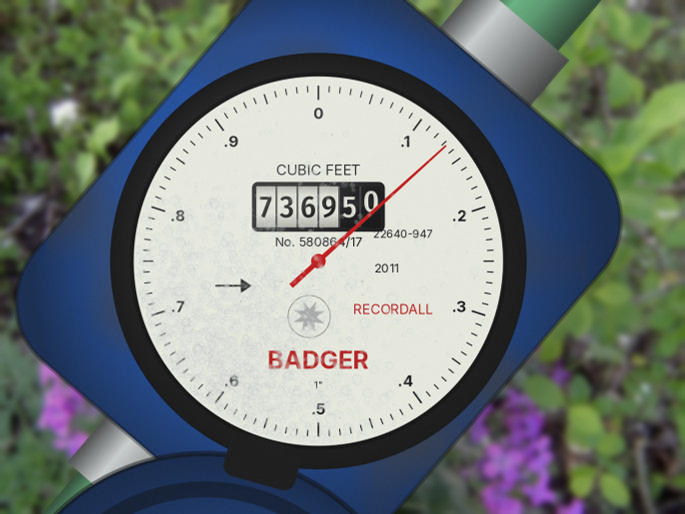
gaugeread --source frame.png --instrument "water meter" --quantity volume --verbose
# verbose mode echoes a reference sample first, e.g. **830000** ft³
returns **736950.13** ft³
